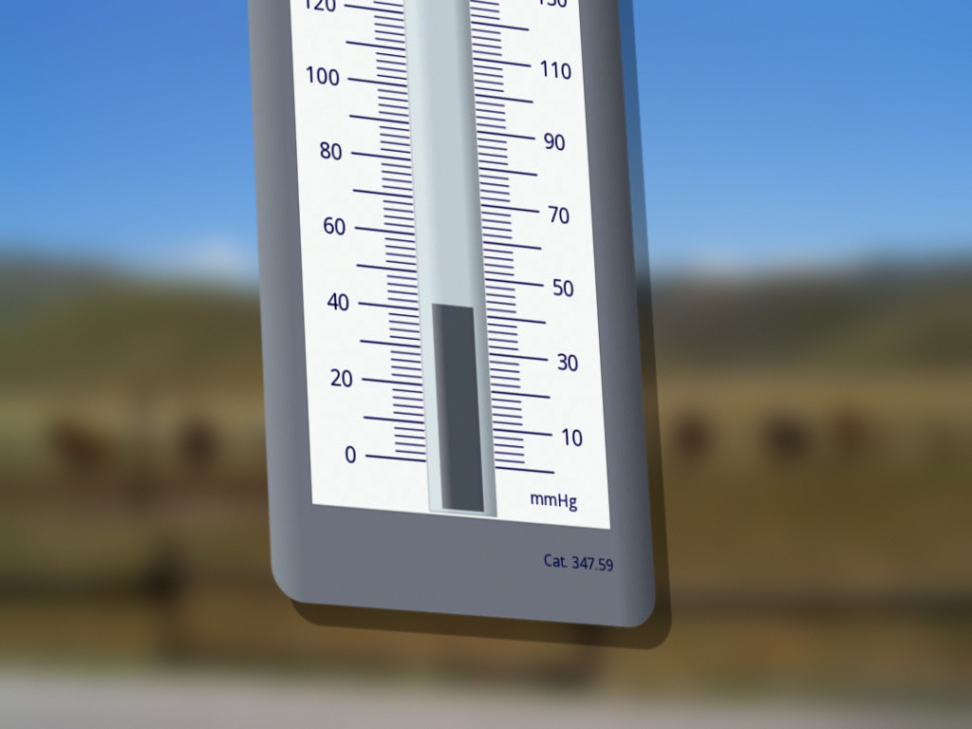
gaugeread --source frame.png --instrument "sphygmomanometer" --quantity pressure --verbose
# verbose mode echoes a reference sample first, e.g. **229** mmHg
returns **42** mmHg
